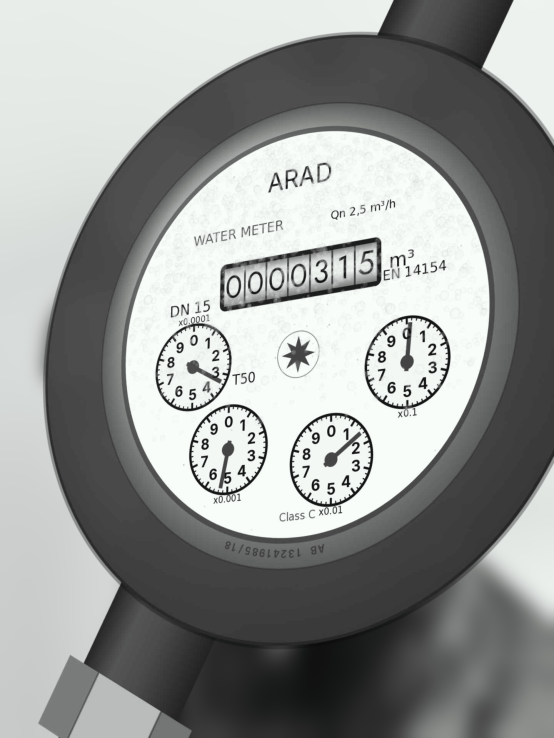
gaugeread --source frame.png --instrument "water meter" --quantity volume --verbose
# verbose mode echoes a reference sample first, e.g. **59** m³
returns **315.0153** m³
